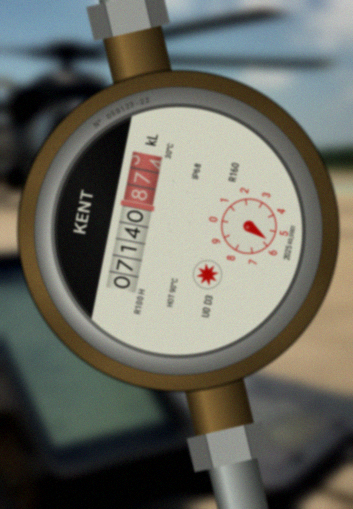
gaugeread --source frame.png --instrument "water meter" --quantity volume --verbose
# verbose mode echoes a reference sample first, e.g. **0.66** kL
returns **7140.8735** kL
